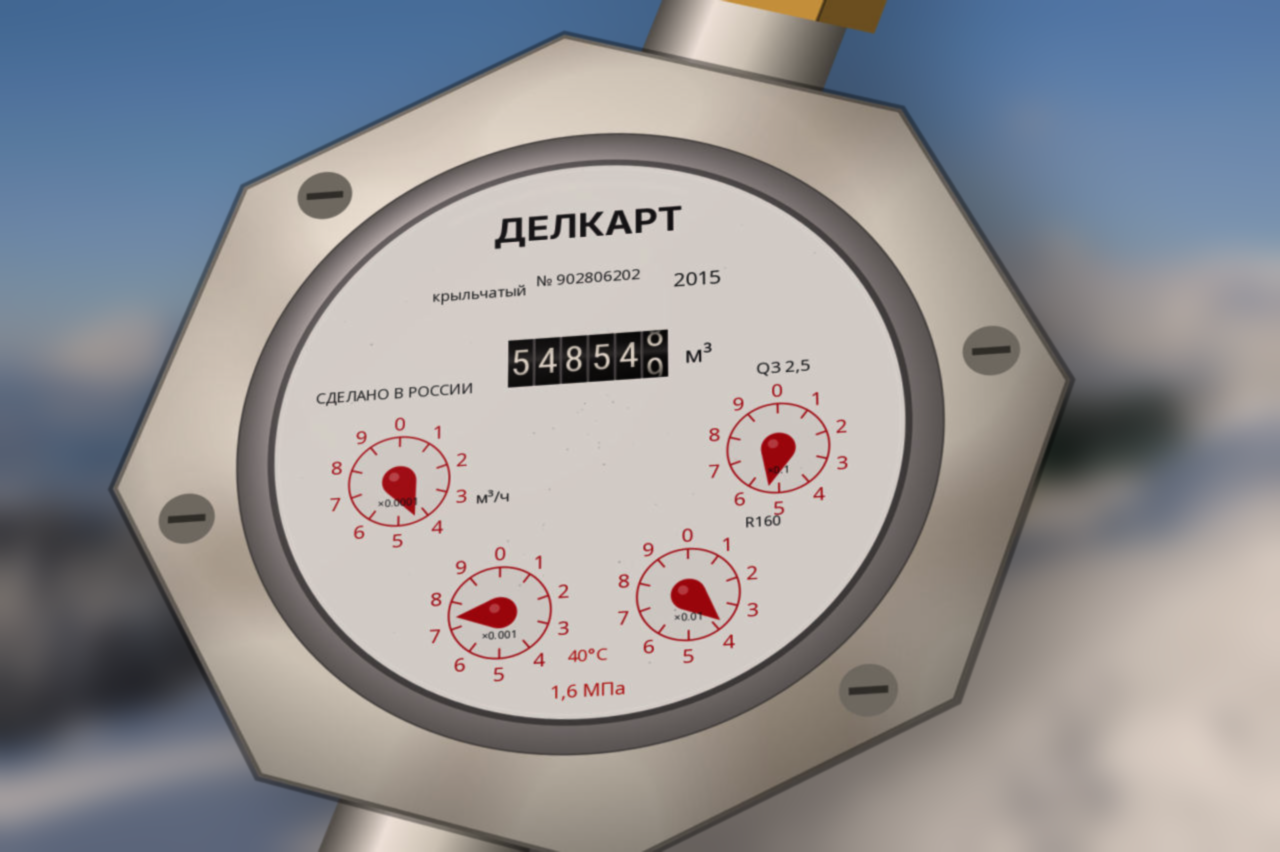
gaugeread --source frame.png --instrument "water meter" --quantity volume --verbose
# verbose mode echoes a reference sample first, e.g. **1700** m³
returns **548548.5374** m³
